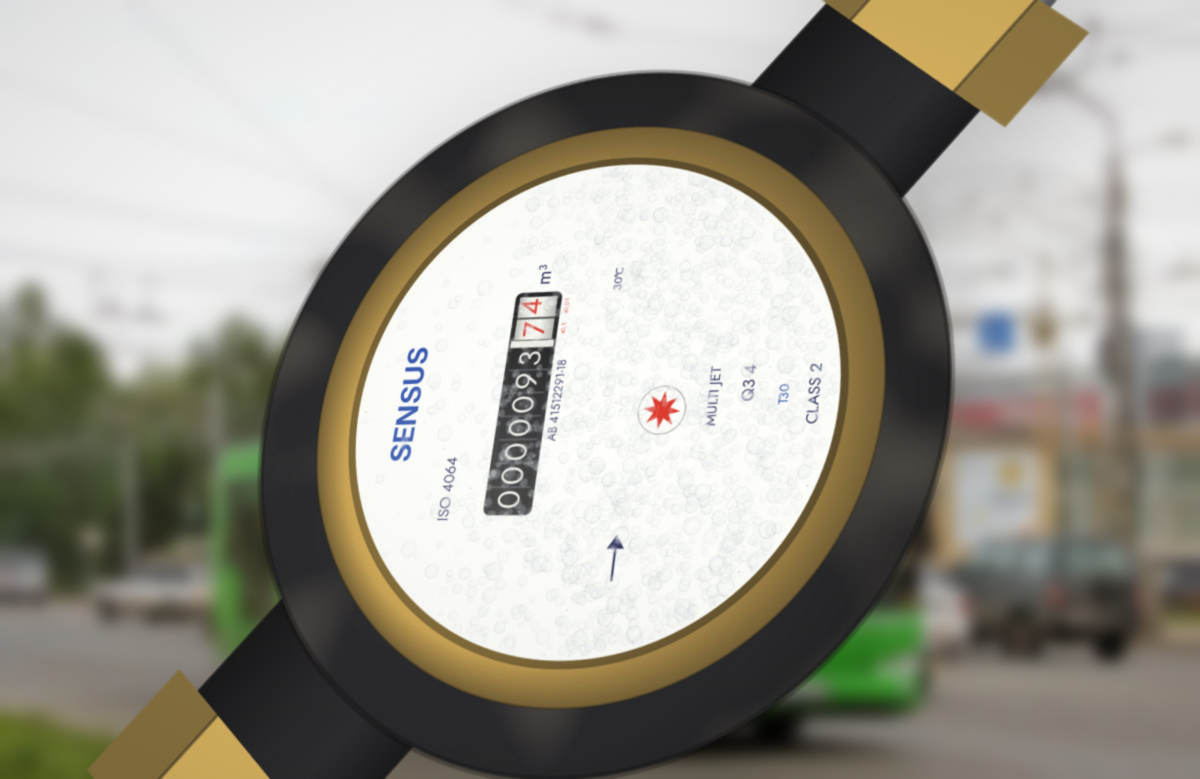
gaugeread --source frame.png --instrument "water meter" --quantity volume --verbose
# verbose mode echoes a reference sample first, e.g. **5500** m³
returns **93.74** m³
